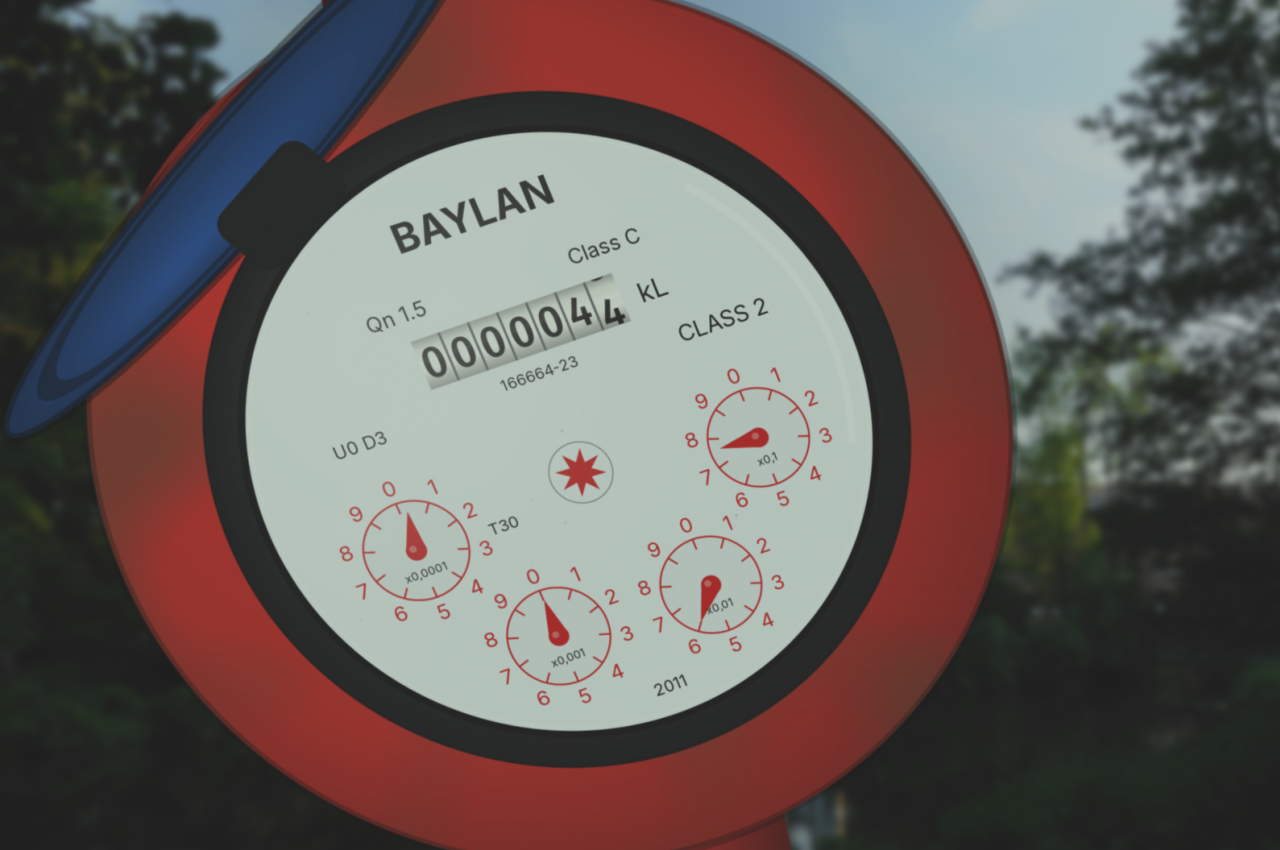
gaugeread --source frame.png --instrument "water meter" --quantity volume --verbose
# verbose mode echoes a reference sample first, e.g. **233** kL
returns **43.7600** kL
